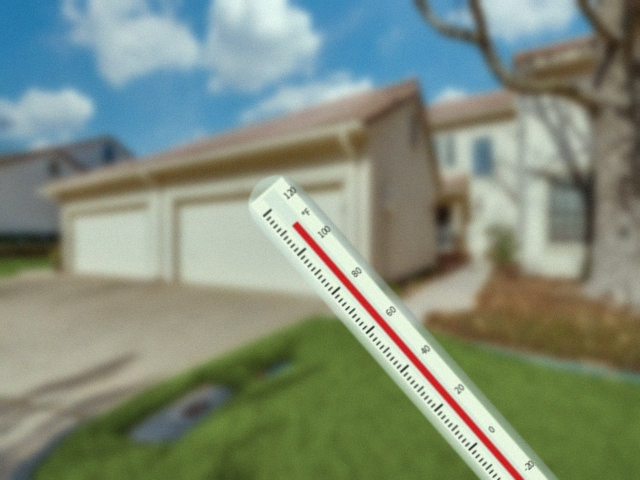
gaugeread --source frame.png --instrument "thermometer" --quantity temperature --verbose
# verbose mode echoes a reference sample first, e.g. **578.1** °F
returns **110** °F
